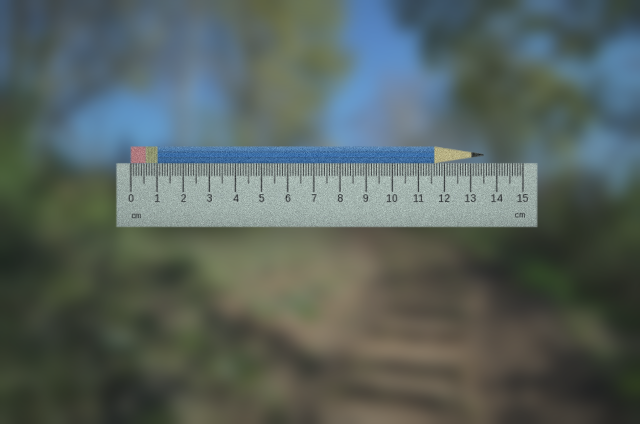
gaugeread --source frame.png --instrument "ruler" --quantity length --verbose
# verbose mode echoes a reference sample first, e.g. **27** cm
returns **13.5** cm
